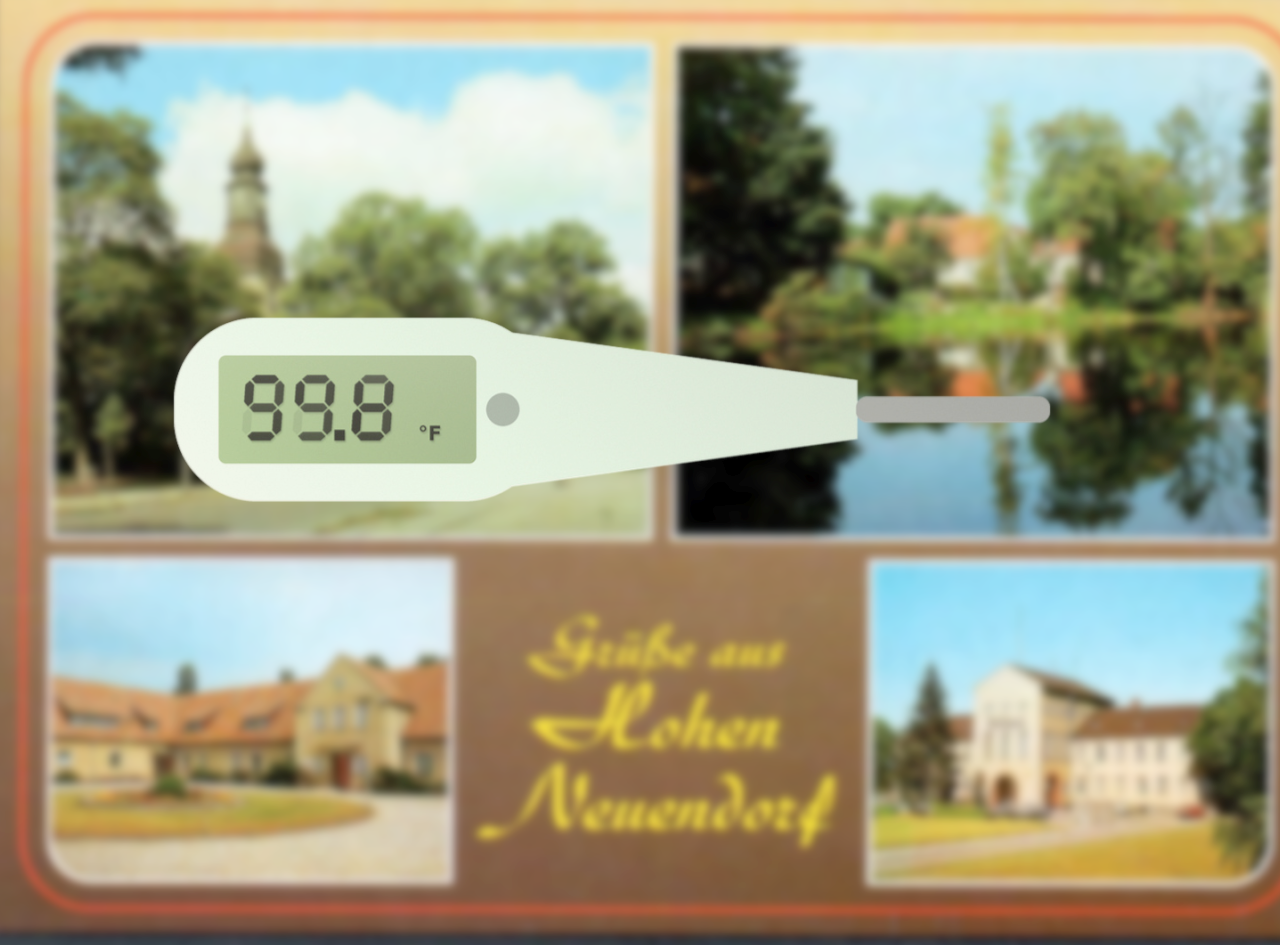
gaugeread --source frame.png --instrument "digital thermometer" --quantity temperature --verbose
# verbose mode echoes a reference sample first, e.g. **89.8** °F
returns **99.8** °F
